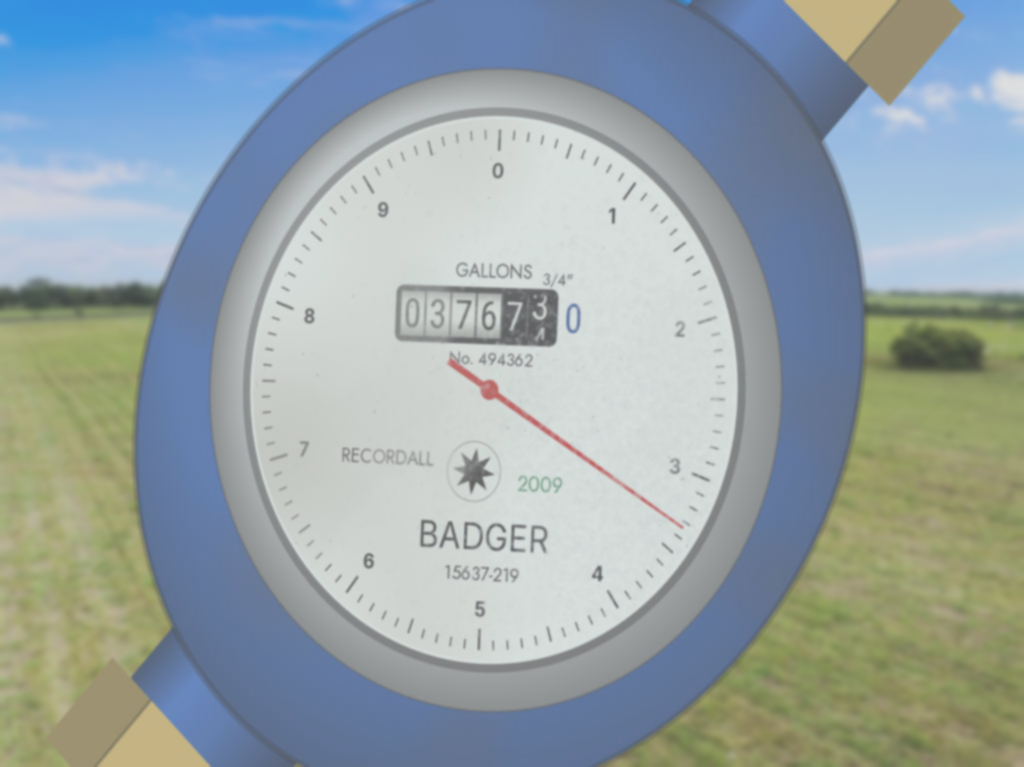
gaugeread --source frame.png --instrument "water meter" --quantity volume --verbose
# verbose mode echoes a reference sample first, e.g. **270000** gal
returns **376733.3** gal
